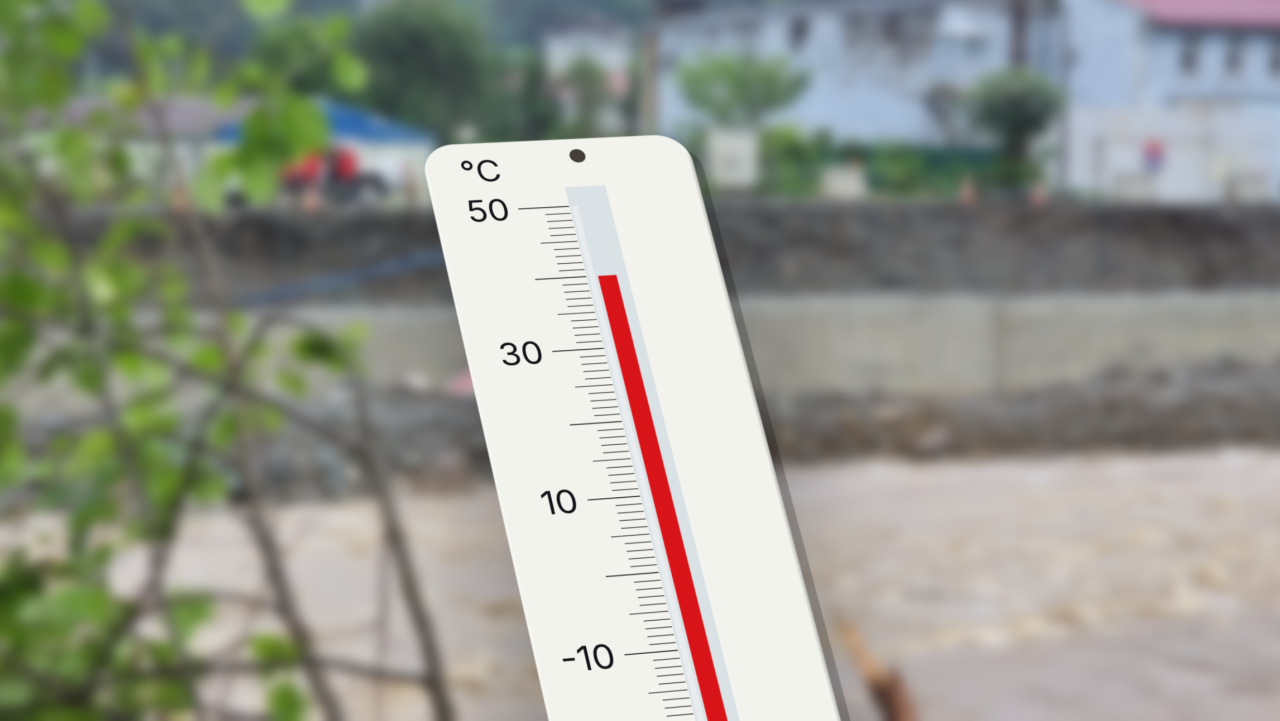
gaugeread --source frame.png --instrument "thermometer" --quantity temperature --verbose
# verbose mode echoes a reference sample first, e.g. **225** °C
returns **40** °C
